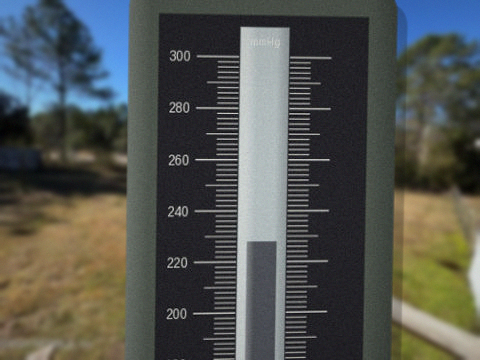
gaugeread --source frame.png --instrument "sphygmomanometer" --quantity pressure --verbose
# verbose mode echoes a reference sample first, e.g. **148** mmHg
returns **228** mmHg
